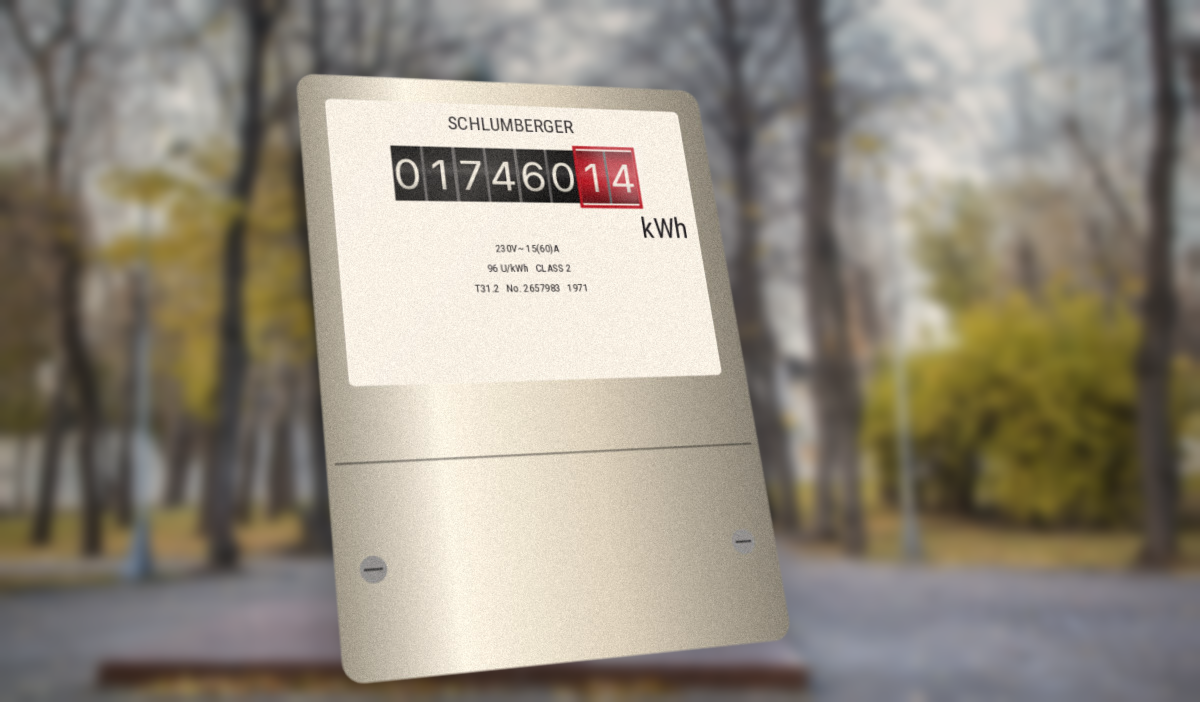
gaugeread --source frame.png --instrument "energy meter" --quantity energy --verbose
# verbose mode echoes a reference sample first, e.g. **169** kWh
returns **17460.14** kWh
